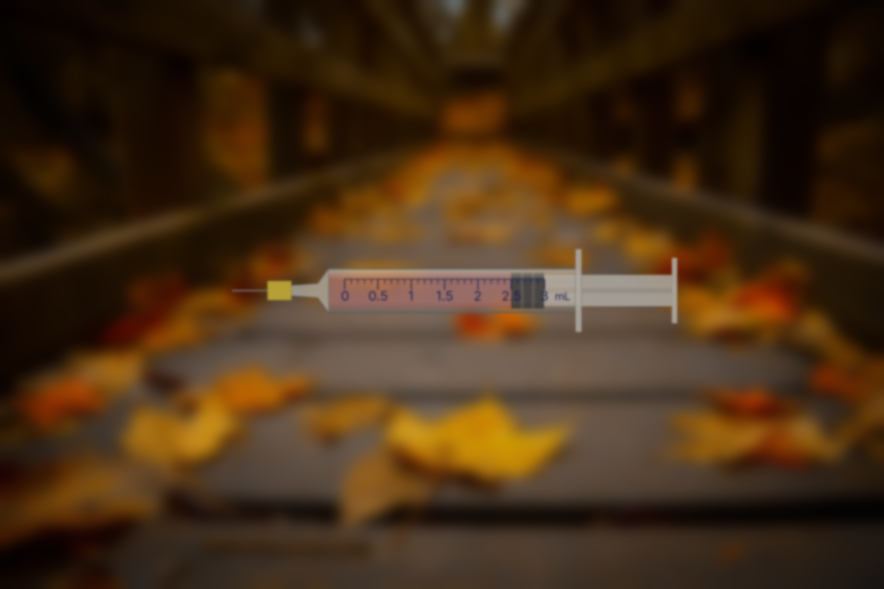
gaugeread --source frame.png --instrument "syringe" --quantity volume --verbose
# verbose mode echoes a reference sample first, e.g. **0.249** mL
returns **2.5** mL
